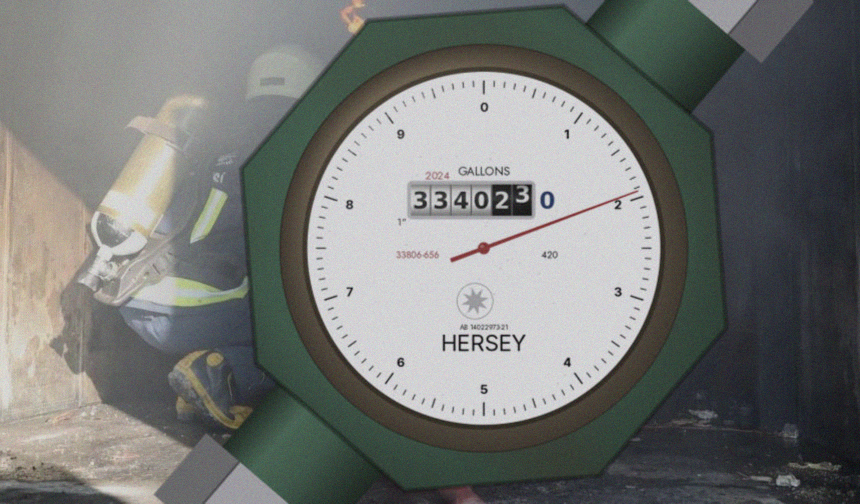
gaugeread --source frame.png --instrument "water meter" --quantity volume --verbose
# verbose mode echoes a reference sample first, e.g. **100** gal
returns **3340231.9** gal
